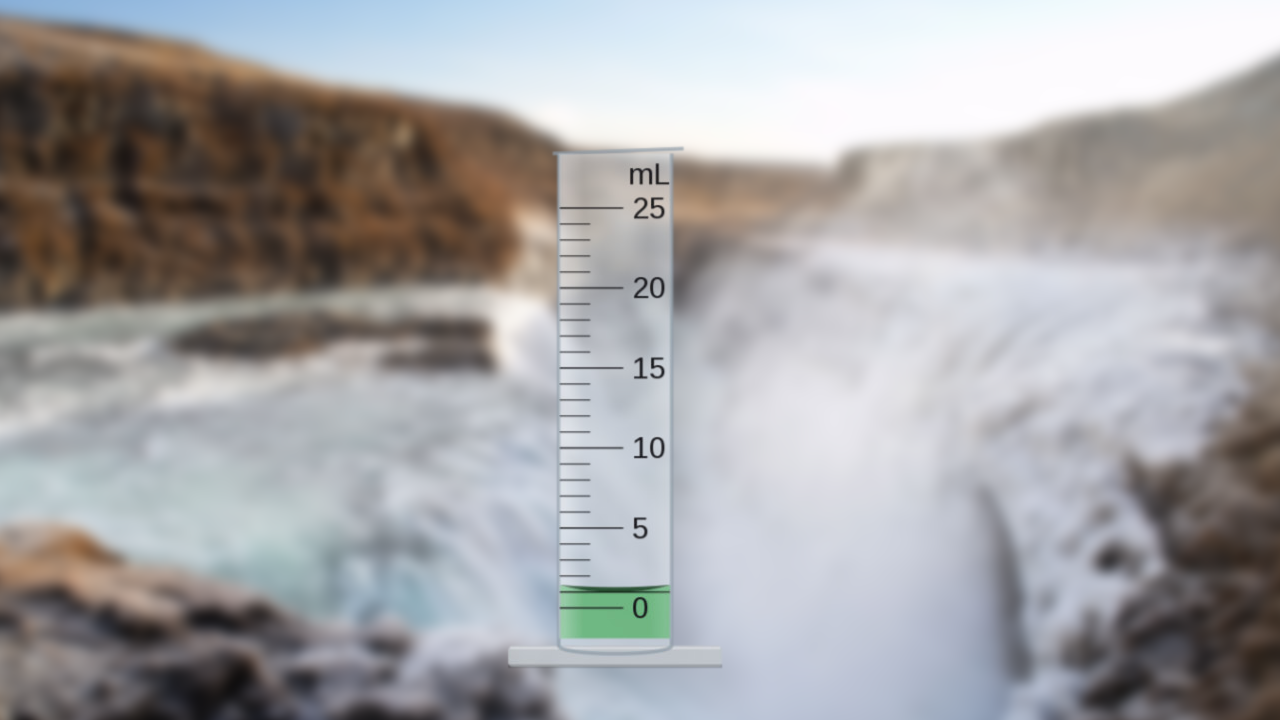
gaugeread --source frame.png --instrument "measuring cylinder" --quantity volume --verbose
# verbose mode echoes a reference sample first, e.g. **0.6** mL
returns **1** mL
